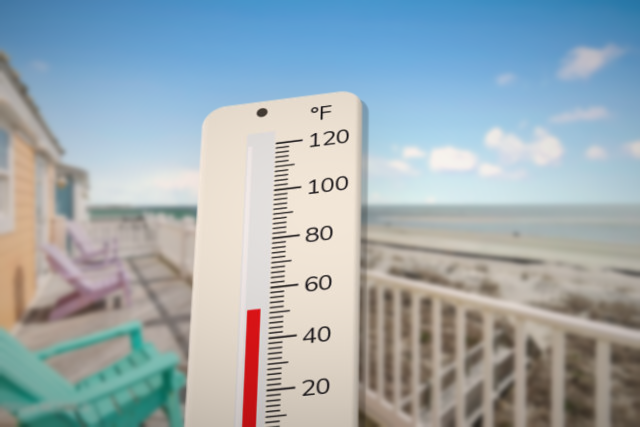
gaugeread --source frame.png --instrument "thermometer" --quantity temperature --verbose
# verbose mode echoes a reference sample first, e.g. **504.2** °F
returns **52** °F
